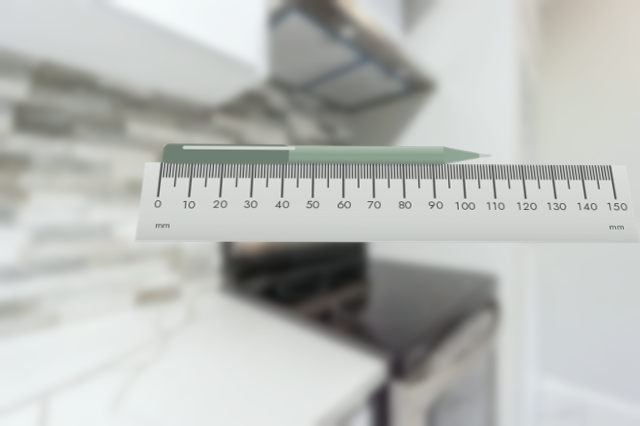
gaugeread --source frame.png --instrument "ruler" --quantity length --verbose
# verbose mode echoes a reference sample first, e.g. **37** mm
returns **110** mm
